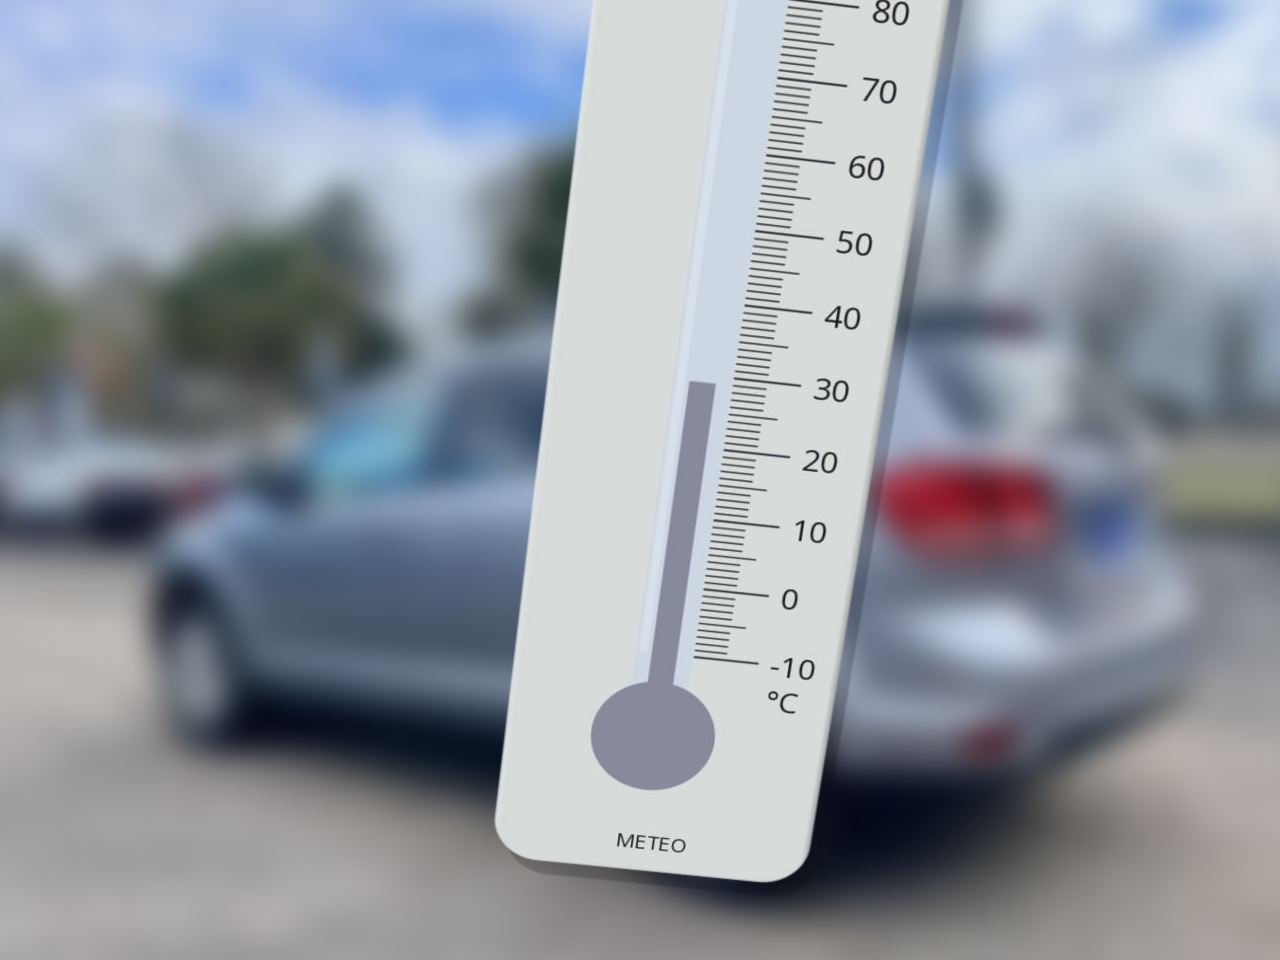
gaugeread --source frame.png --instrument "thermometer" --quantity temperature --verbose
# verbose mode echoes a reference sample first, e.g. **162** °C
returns **29** °C
